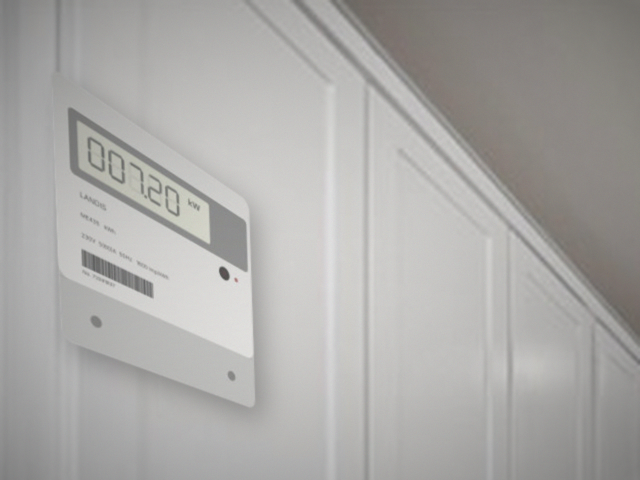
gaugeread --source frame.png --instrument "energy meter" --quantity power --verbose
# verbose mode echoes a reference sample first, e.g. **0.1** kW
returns **7.20** kW
